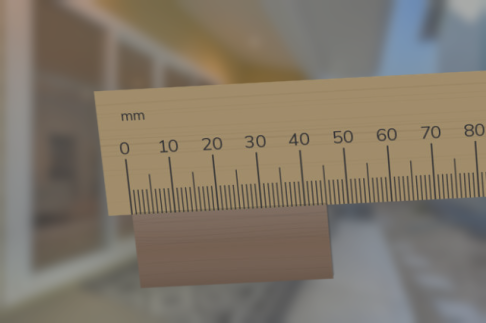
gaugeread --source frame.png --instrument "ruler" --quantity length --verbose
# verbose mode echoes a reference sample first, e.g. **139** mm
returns **45** mm
